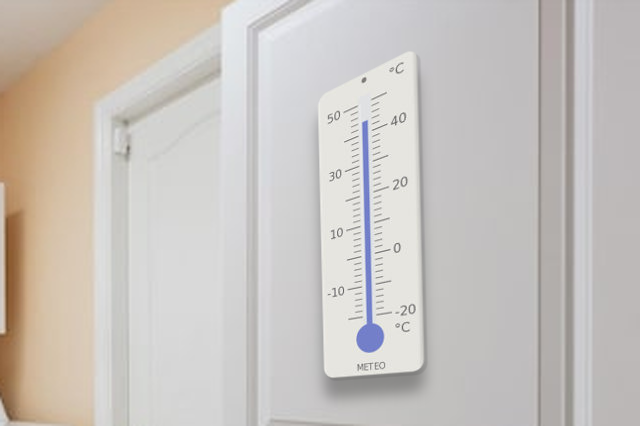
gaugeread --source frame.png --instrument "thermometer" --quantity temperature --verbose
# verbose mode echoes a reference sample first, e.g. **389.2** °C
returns **44** °C
